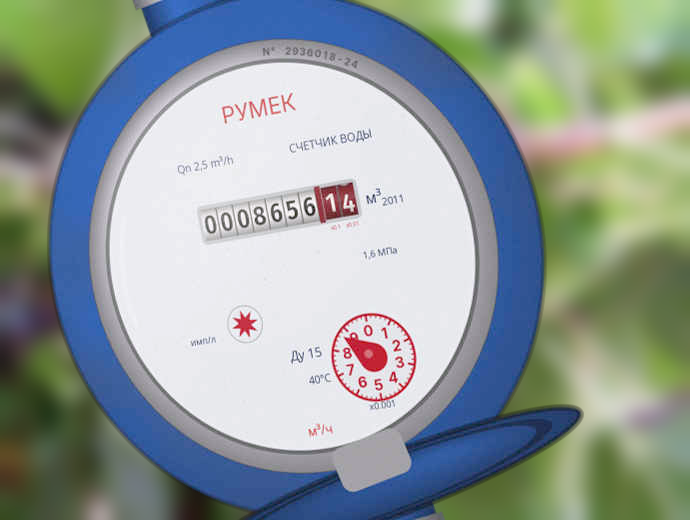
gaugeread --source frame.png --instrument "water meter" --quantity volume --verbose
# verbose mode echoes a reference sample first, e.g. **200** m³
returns **8656.138** m³
